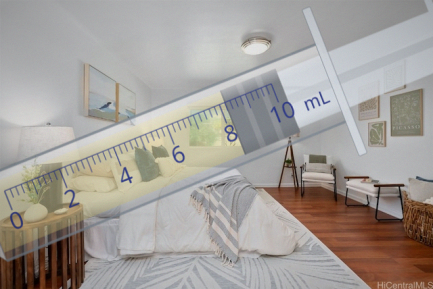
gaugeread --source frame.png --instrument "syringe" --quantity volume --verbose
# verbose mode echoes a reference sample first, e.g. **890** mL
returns **8.2** mL
